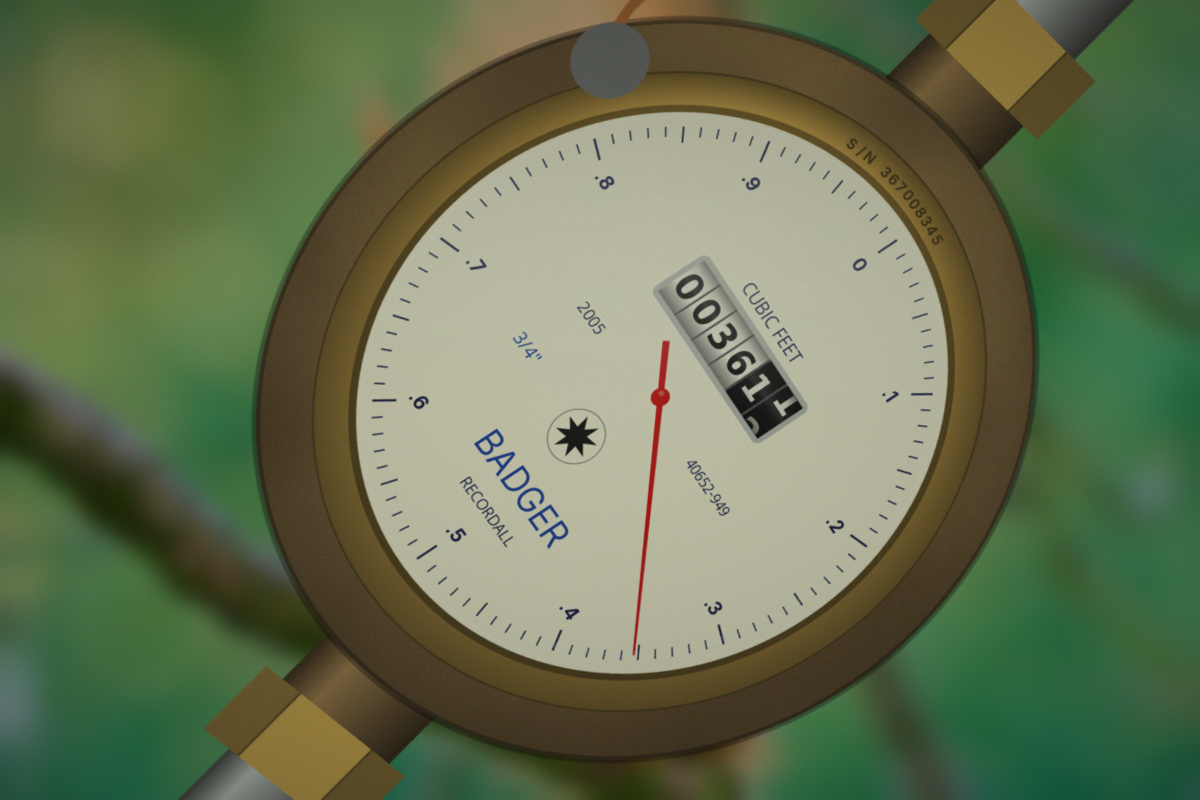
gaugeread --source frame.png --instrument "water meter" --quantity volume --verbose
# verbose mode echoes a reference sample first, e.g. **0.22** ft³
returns **3611.35** ft³
